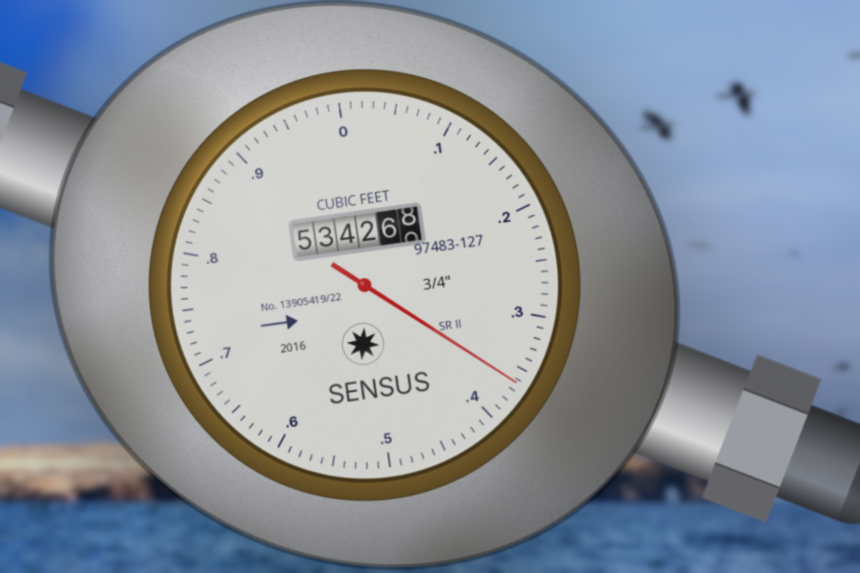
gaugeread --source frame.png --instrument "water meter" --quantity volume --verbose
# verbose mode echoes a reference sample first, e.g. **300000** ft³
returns **534268.36** ft³
